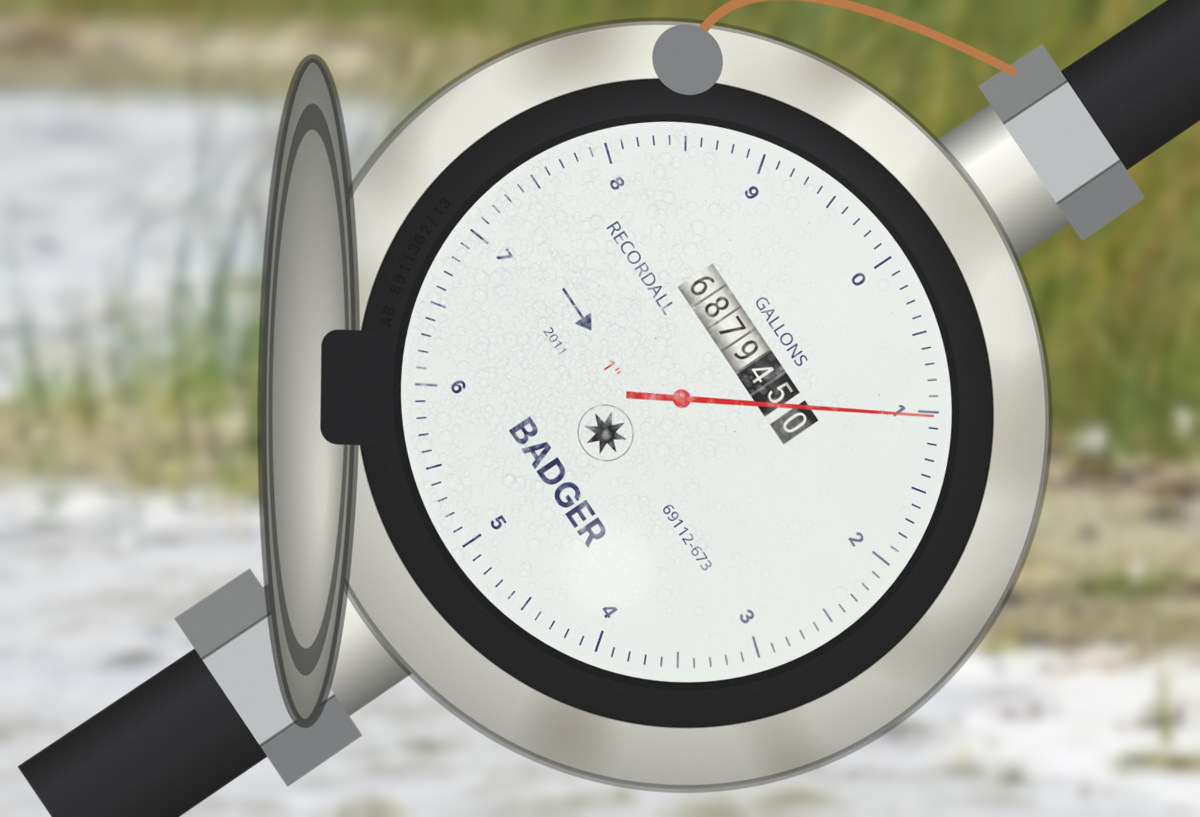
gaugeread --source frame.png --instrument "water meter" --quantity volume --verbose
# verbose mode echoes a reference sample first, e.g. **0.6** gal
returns **6879451.0** gal
